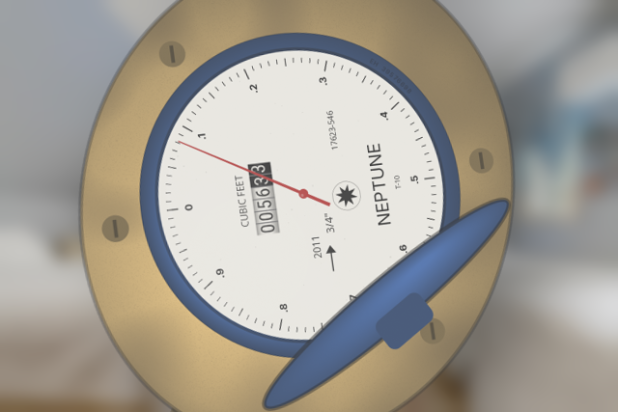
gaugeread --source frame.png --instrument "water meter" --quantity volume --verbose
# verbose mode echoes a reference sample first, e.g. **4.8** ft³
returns **5633.08** ft³
